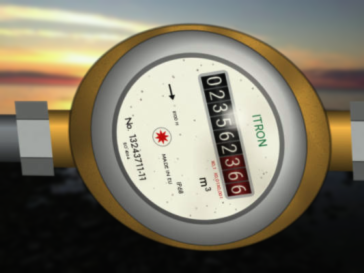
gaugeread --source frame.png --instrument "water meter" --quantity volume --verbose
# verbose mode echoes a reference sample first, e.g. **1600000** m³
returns **23562.366** m³
